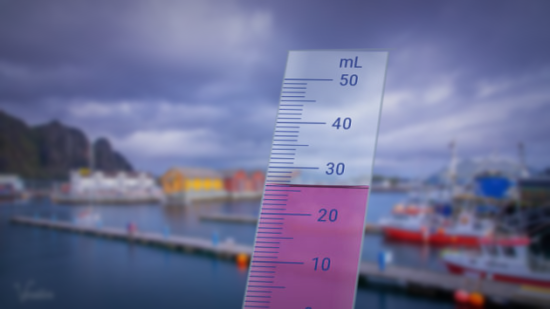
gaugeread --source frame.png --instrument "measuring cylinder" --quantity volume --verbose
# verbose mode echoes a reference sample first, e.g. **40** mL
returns **26** mL
